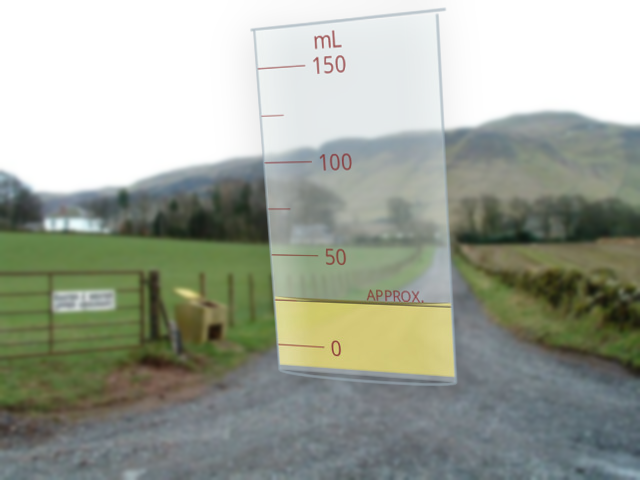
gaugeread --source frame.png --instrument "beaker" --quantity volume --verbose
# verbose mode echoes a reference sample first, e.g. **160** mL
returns **25** mL
